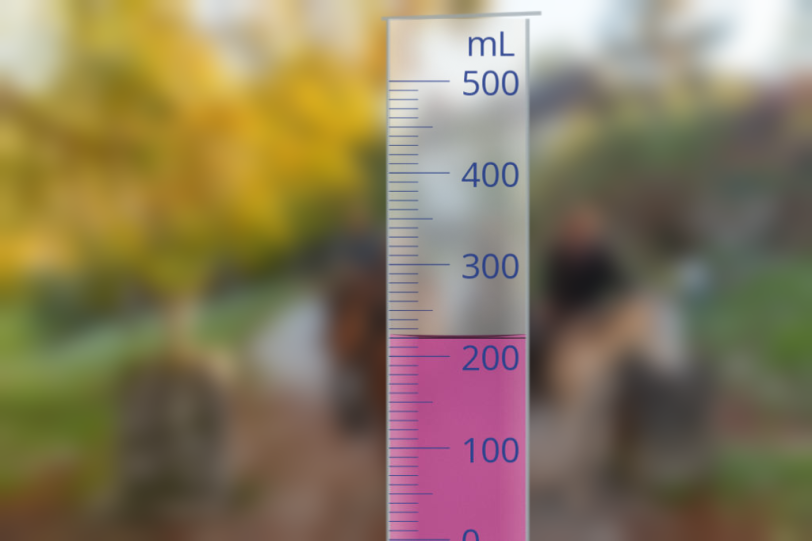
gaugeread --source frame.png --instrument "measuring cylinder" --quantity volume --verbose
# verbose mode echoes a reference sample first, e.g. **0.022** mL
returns **220** mL
